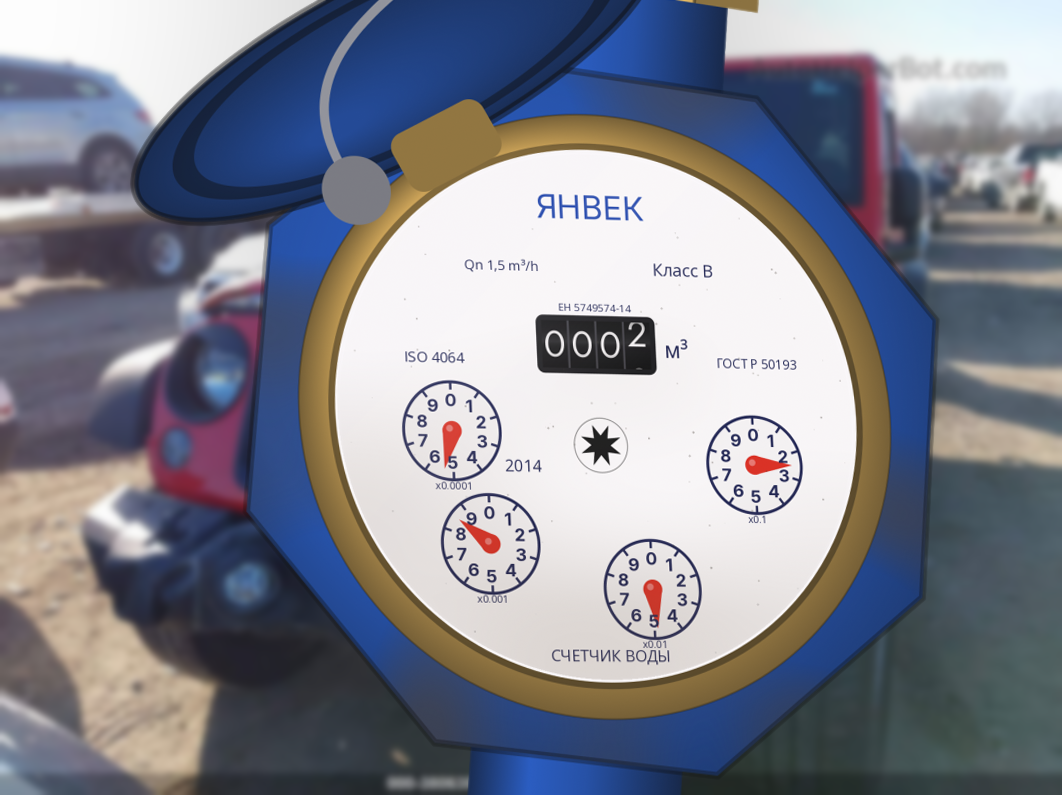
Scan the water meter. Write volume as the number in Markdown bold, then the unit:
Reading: **2.2485** m³
